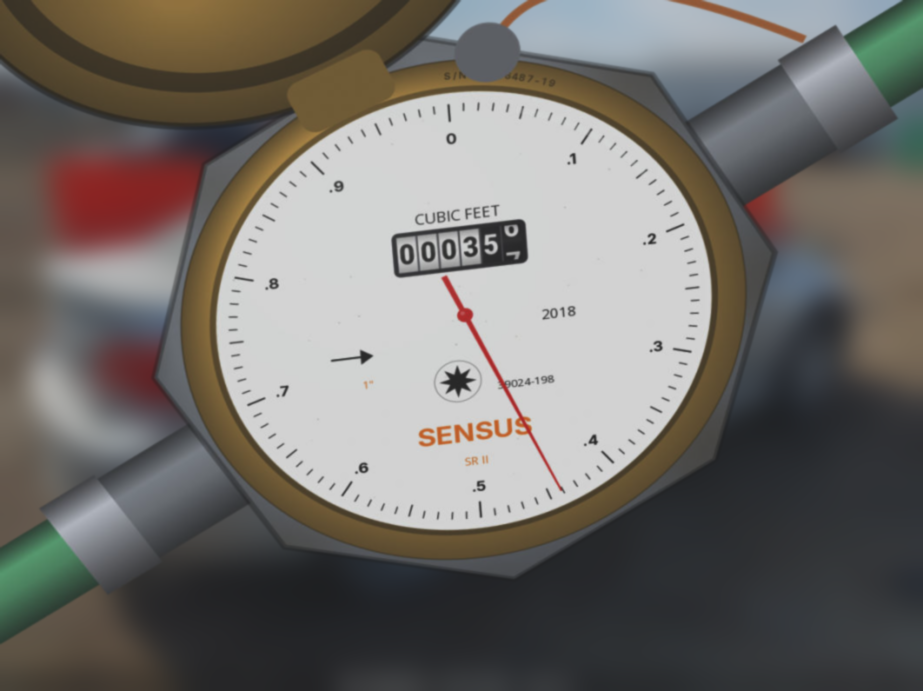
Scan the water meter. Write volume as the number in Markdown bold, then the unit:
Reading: **356.44** ft³
